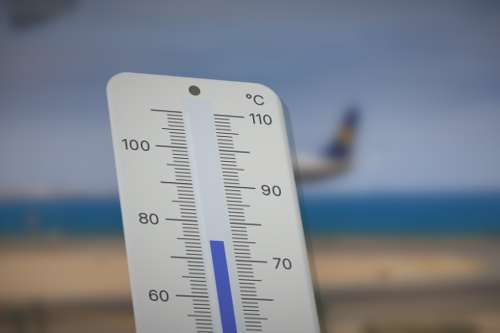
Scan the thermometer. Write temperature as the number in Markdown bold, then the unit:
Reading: **75** °C
